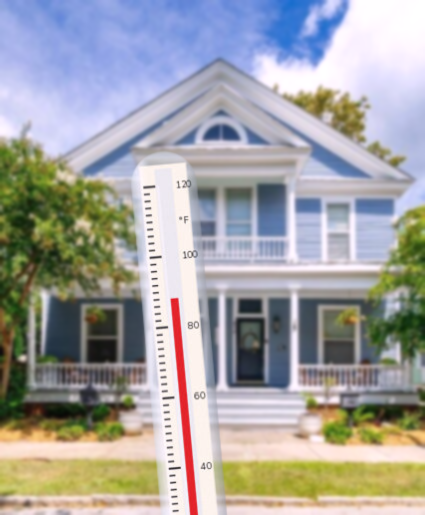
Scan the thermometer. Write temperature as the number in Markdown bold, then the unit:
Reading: **88** °F
